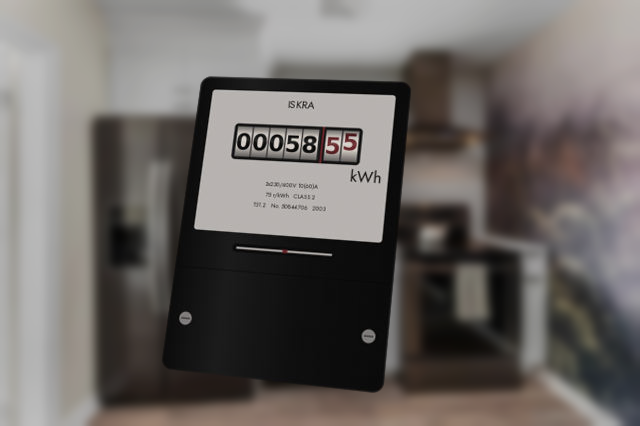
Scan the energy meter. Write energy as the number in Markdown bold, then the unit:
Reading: **58.55** kWh
